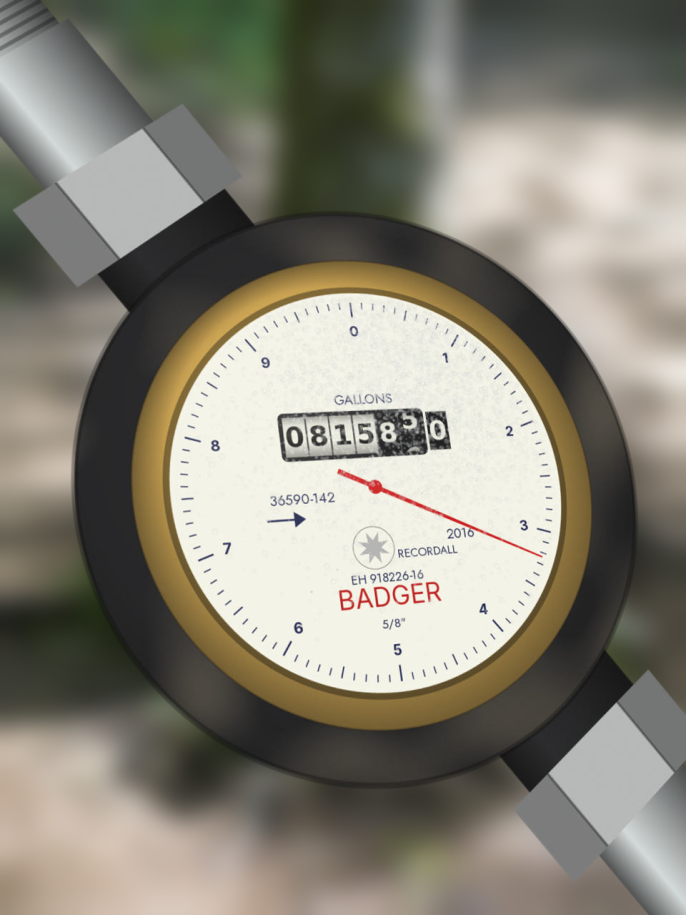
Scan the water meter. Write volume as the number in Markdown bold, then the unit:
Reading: **815853.2** gal
